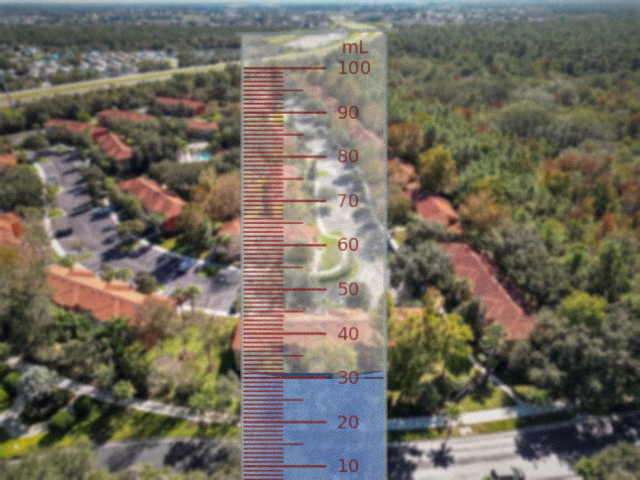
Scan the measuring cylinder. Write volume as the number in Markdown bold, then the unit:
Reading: **30** mL
